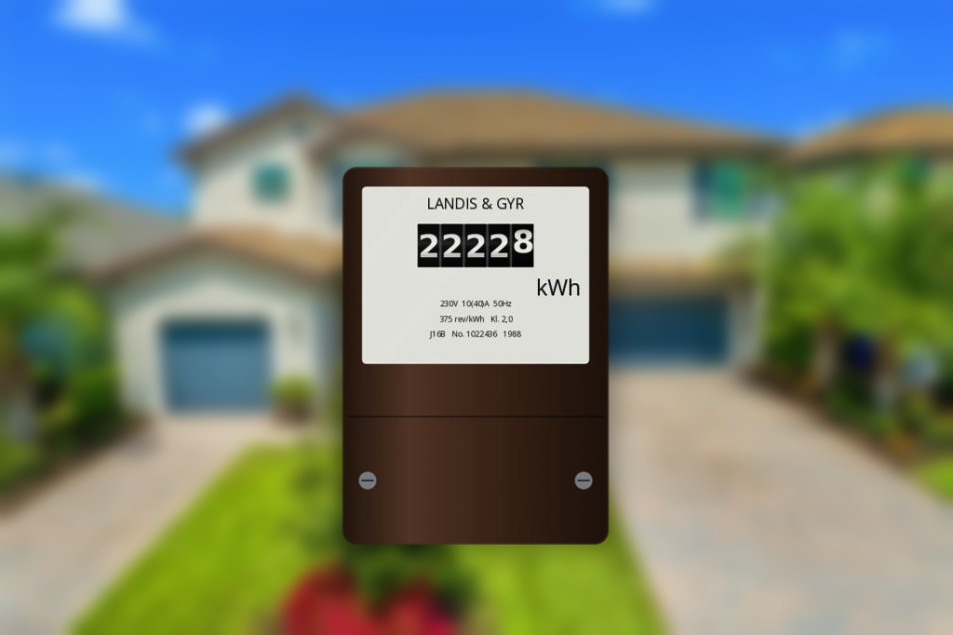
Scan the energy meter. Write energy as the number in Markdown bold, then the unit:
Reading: **22228** kWh
